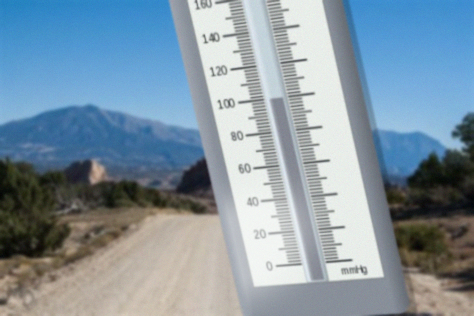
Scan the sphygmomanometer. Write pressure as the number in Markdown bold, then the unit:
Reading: **100** mmHg
